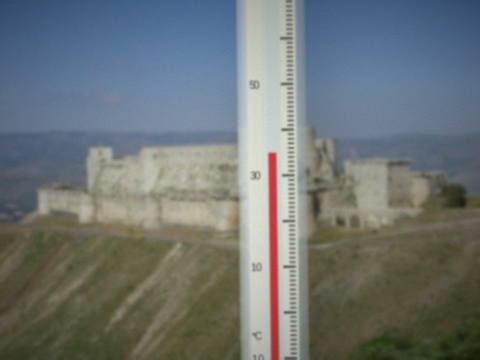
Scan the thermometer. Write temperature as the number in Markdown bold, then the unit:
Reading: **35** °C
